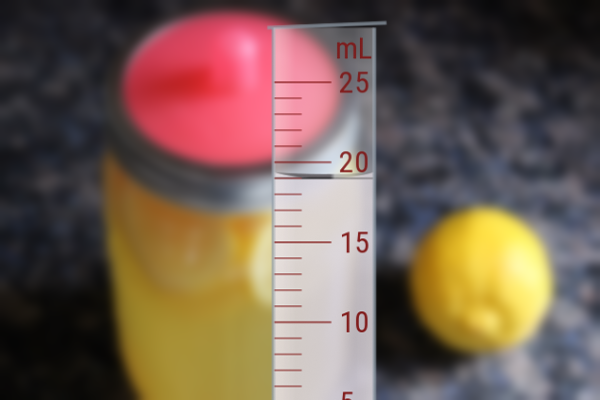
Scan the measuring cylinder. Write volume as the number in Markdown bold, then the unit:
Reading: **19** mL
